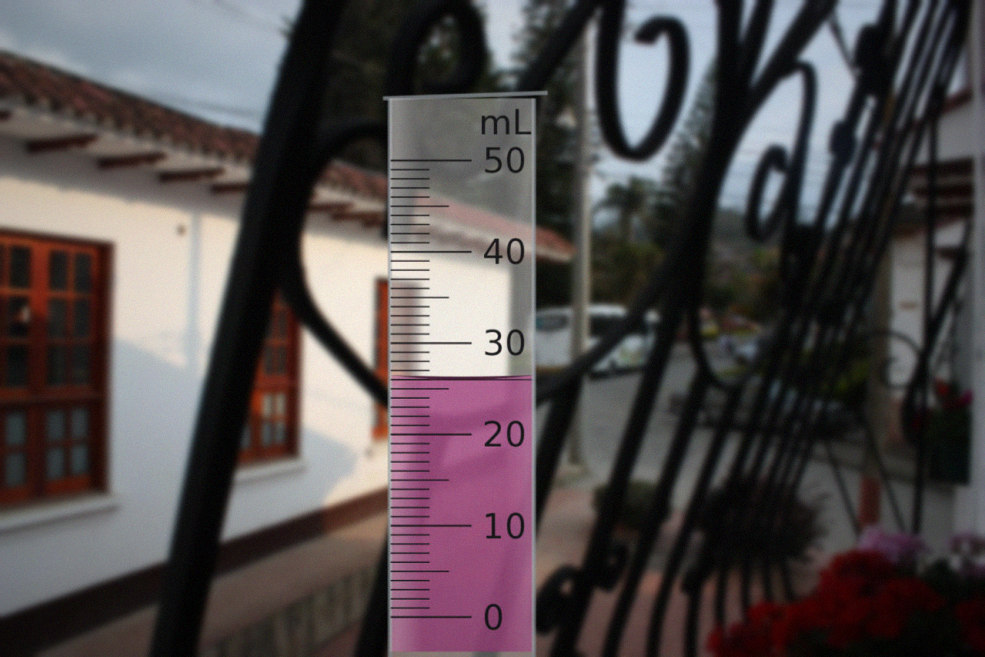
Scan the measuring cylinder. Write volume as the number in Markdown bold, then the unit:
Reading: **26** mL
